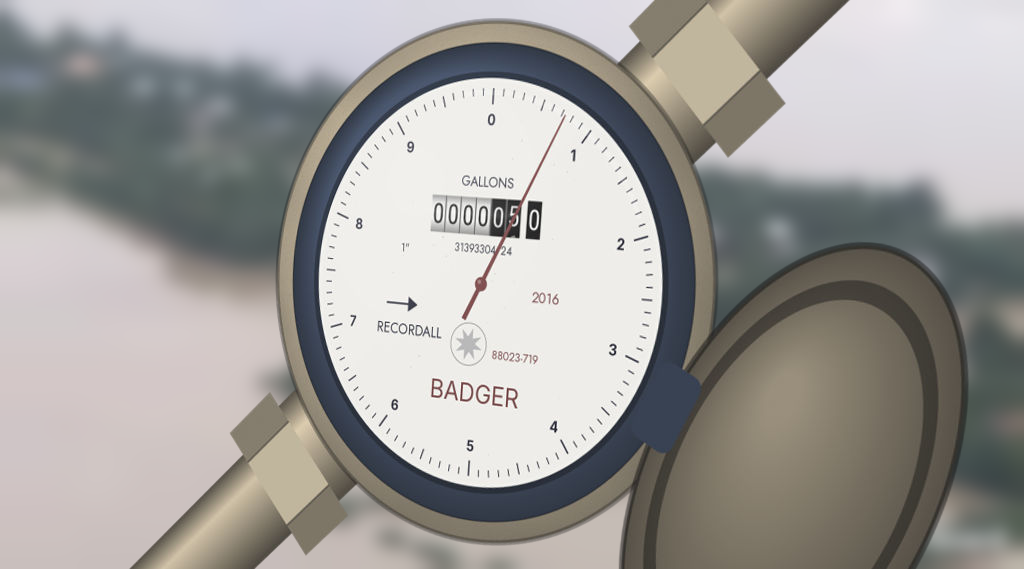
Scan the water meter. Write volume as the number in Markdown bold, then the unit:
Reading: **50.7** gal
